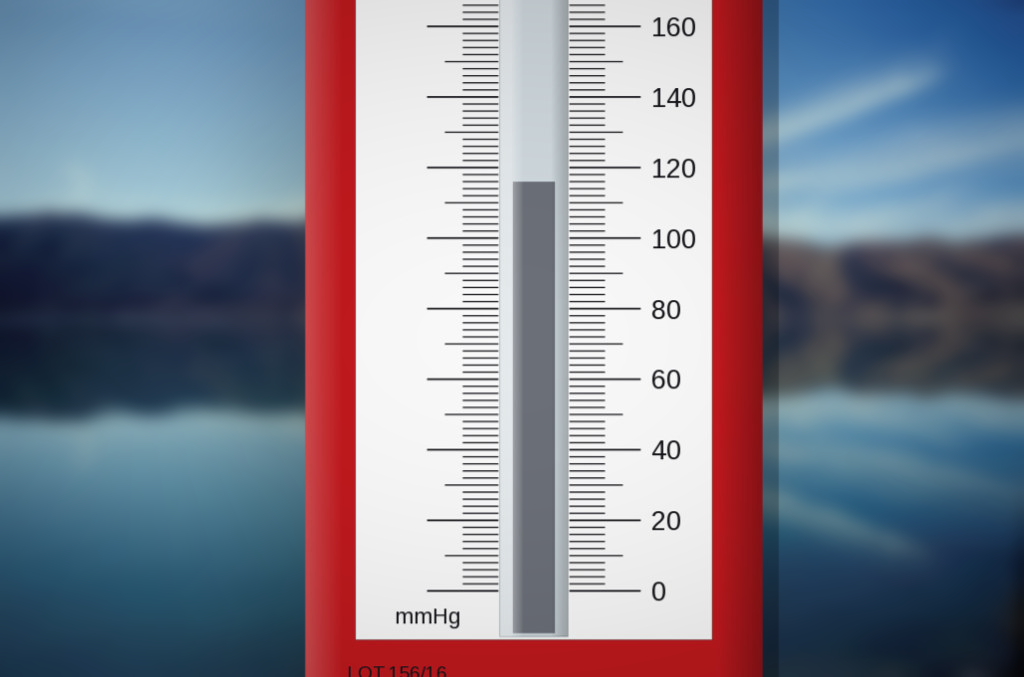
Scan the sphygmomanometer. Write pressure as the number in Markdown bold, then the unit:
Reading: **116** mmHg
